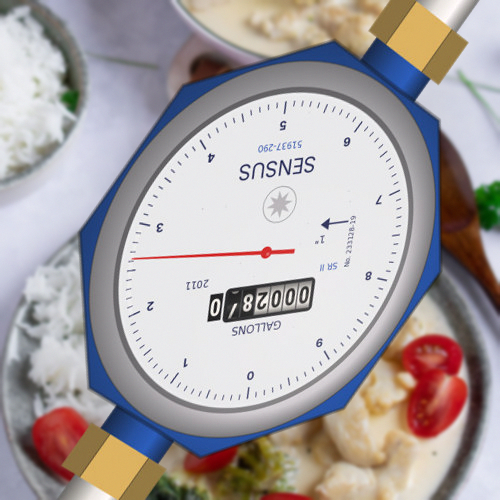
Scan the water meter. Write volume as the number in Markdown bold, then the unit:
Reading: **2872.6** gal
